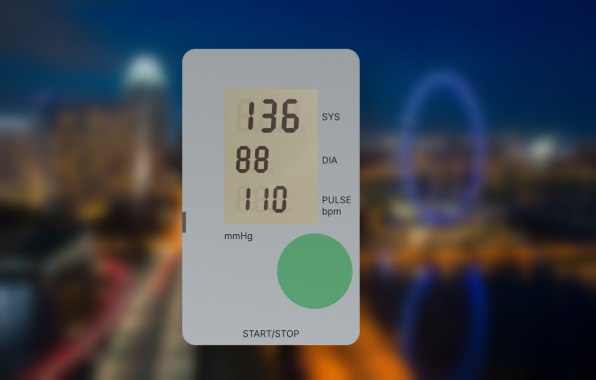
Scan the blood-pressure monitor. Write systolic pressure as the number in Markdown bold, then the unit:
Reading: **136** mmHg
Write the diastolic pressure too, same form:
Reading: **88** mmHg
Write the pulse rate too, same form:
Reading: **110** bpm
